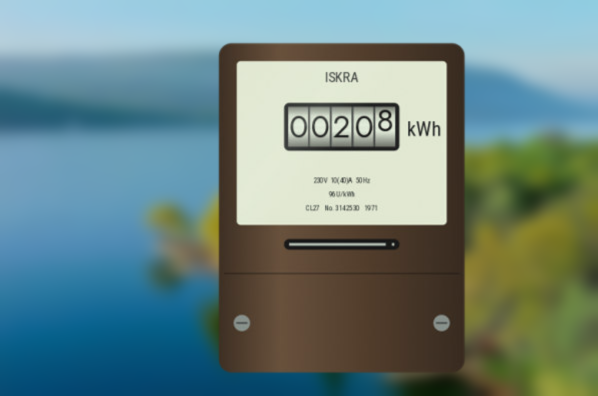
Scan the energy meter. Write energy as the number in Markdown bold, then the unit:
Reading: **208** kWh
